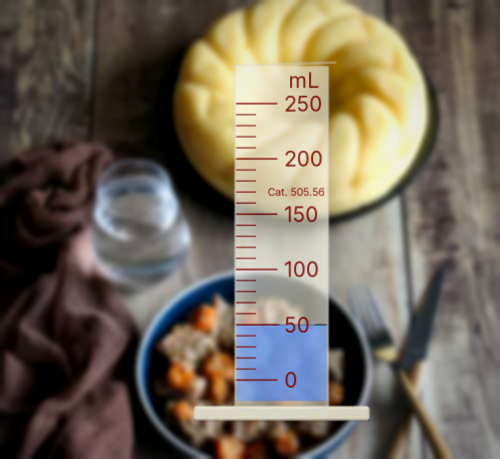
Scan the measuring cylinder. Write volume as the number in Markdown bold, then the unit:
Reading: **50** mL
